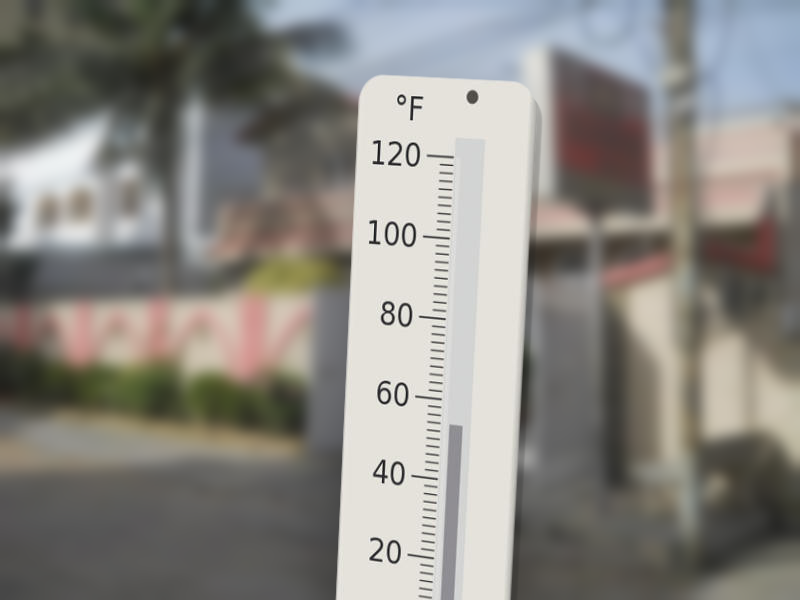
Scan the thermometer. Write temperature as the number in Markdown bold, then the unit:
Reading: **54** °F
